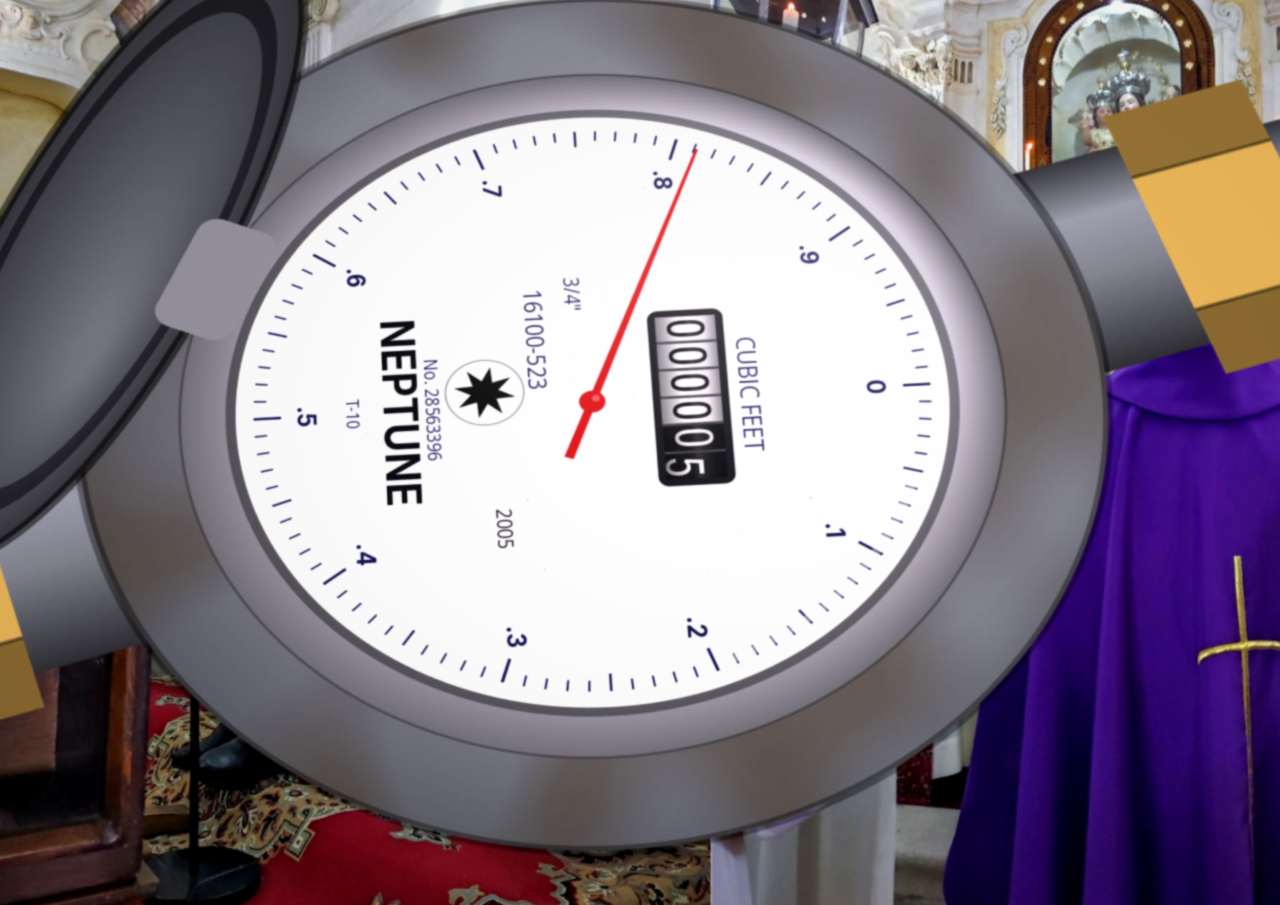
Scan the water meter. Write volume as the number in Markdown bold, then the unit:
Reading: **4.81** ft³
